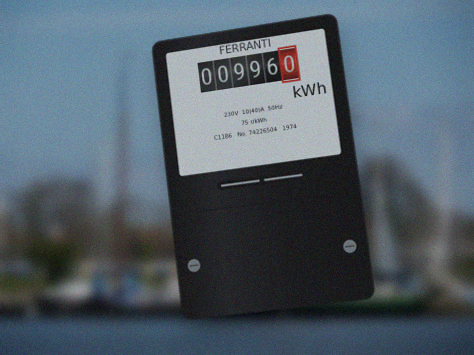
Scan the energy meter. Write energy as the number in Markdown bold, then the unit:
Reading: **996.0** kWh
